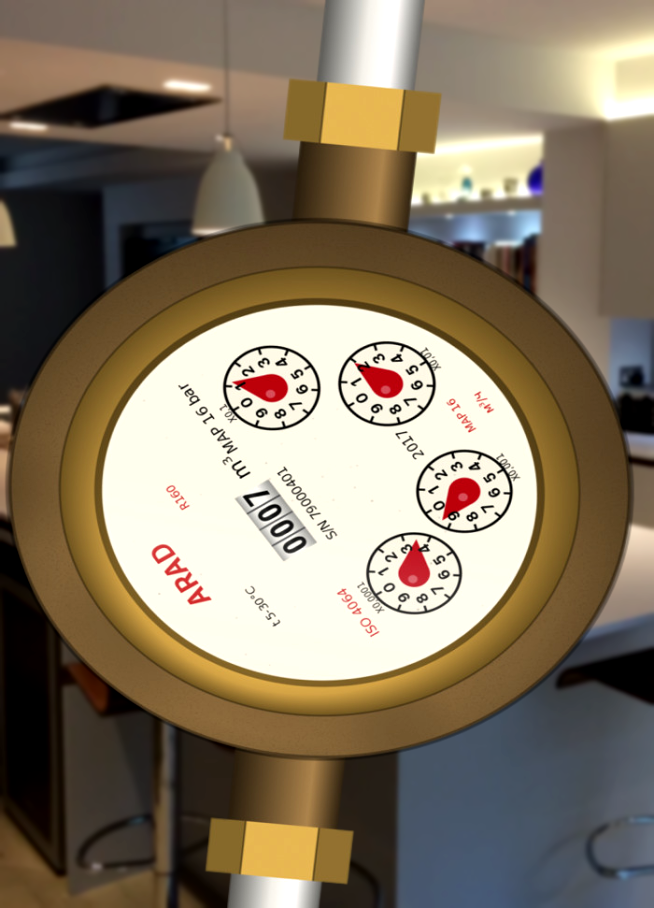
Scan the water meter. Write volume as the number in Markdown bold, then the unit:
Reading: **7.1193** m³
